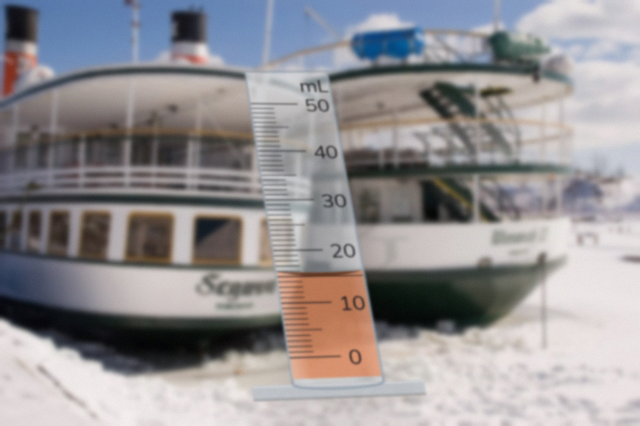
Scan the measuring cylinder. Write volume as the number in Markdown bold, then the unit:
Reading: **15** mL
